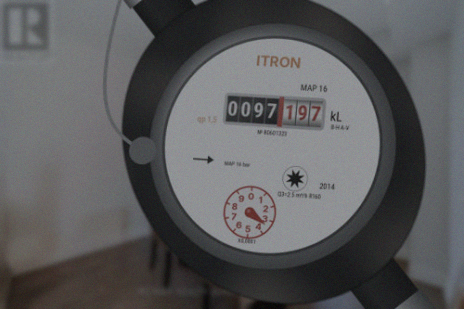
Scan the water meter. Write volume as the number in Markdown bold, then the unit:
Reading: **97.1973** kL
